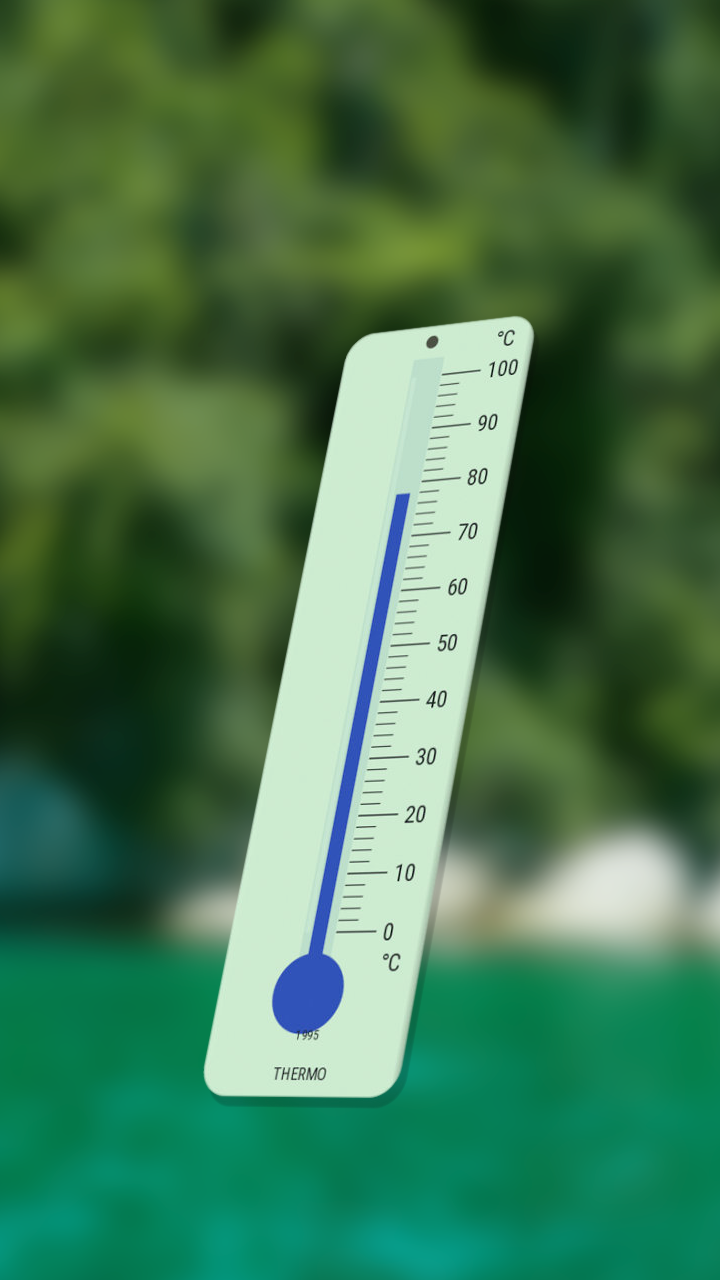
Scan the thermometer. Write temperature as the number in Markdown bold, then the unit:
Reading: **78** °C
